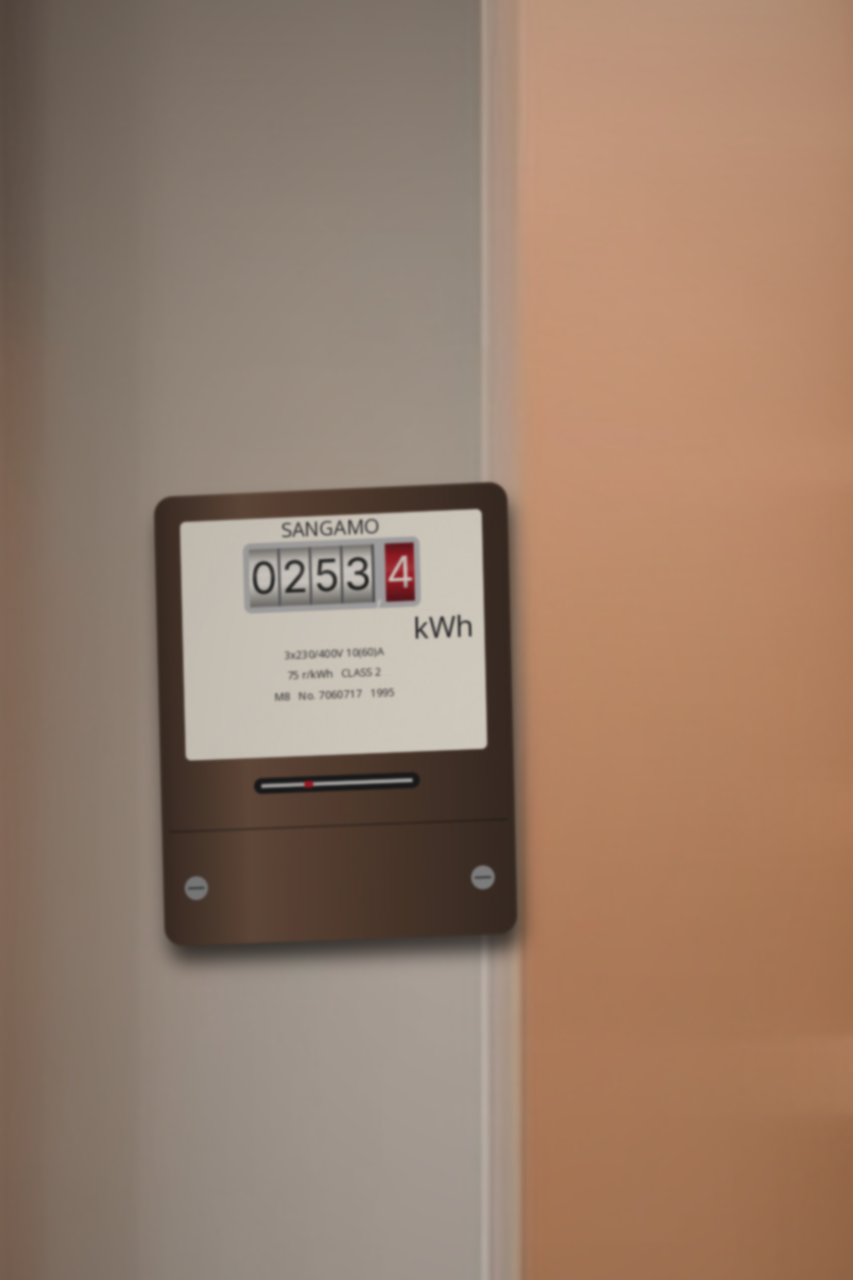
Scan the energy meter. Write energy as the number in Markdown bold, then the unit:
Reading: **253.4** kWh
